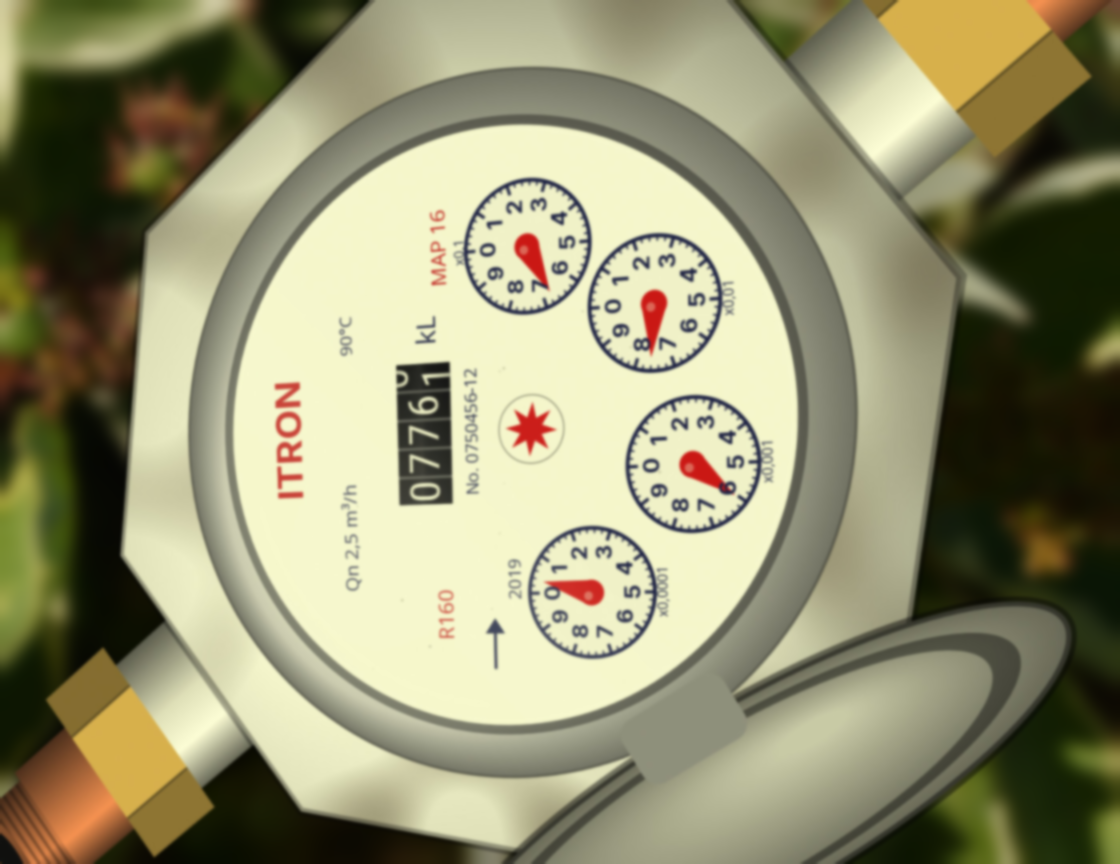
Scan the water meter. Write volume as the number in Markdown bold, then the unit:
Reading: **7760.6760** kL
